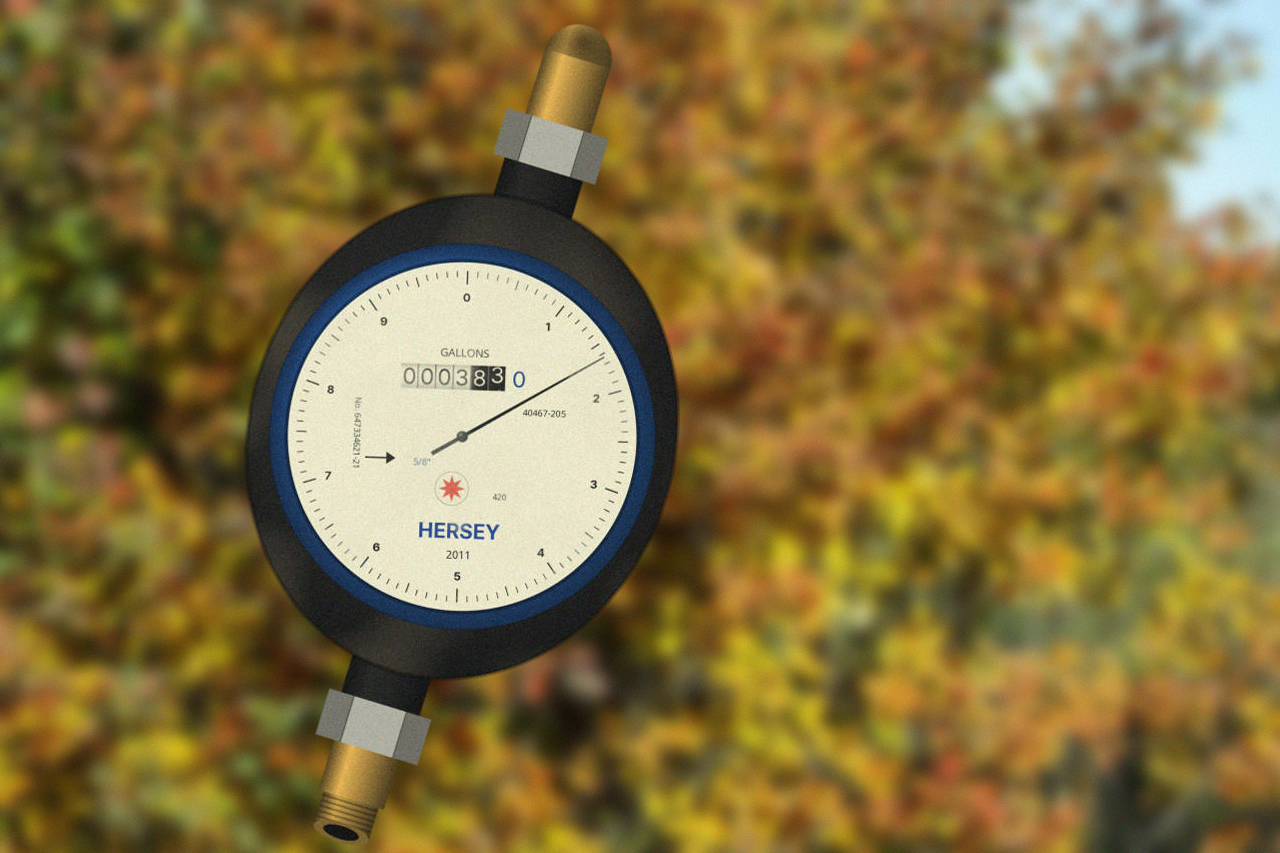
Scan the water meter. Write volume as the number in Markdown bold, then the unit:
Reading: **3831.6** gal
